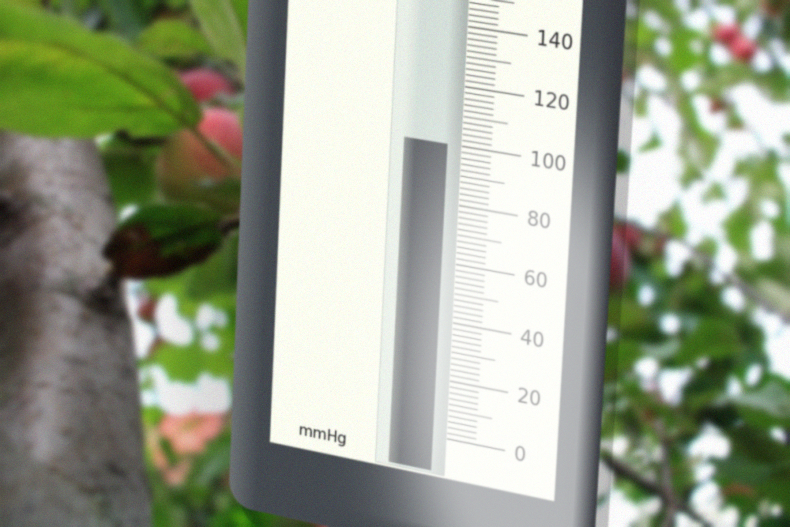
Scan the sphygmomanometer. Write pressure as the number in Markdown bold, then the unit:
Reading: **100** mmHg
